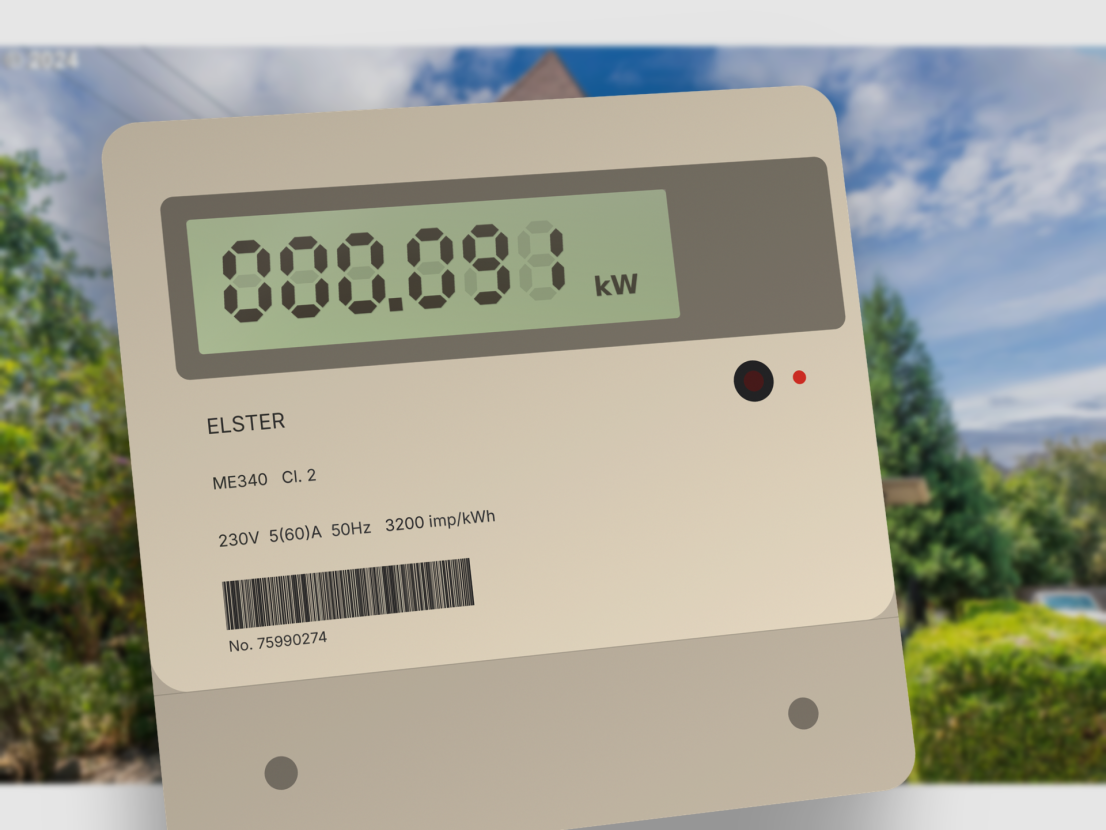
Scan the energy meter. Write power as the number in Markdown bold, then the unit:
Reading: **0.091** kW
